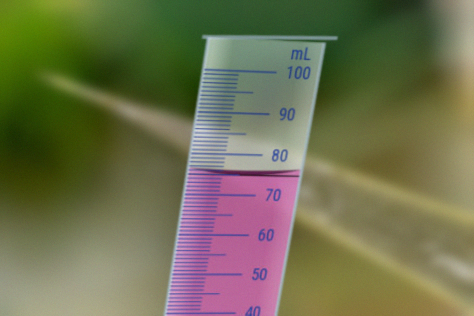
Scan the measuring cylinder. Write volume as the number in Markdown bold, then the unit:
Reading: **75** mL
